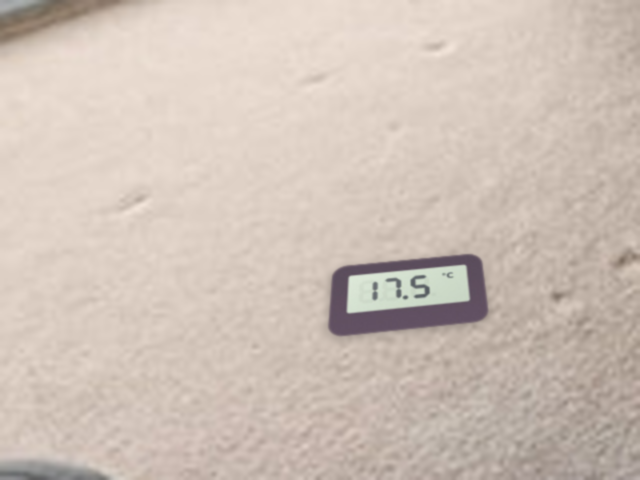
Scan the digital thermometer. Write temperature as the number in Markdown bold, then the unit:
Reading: **17.5** °C
